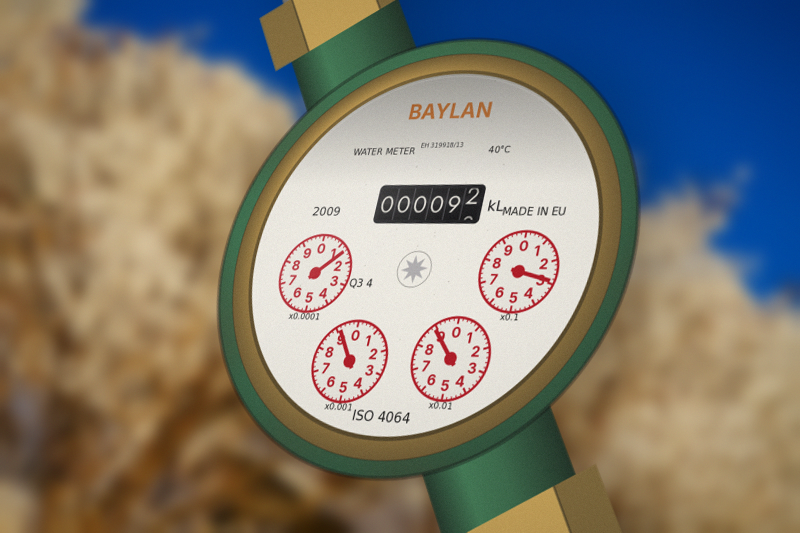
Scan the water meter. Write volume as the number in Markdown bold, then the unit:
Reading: **92.2891** kL
